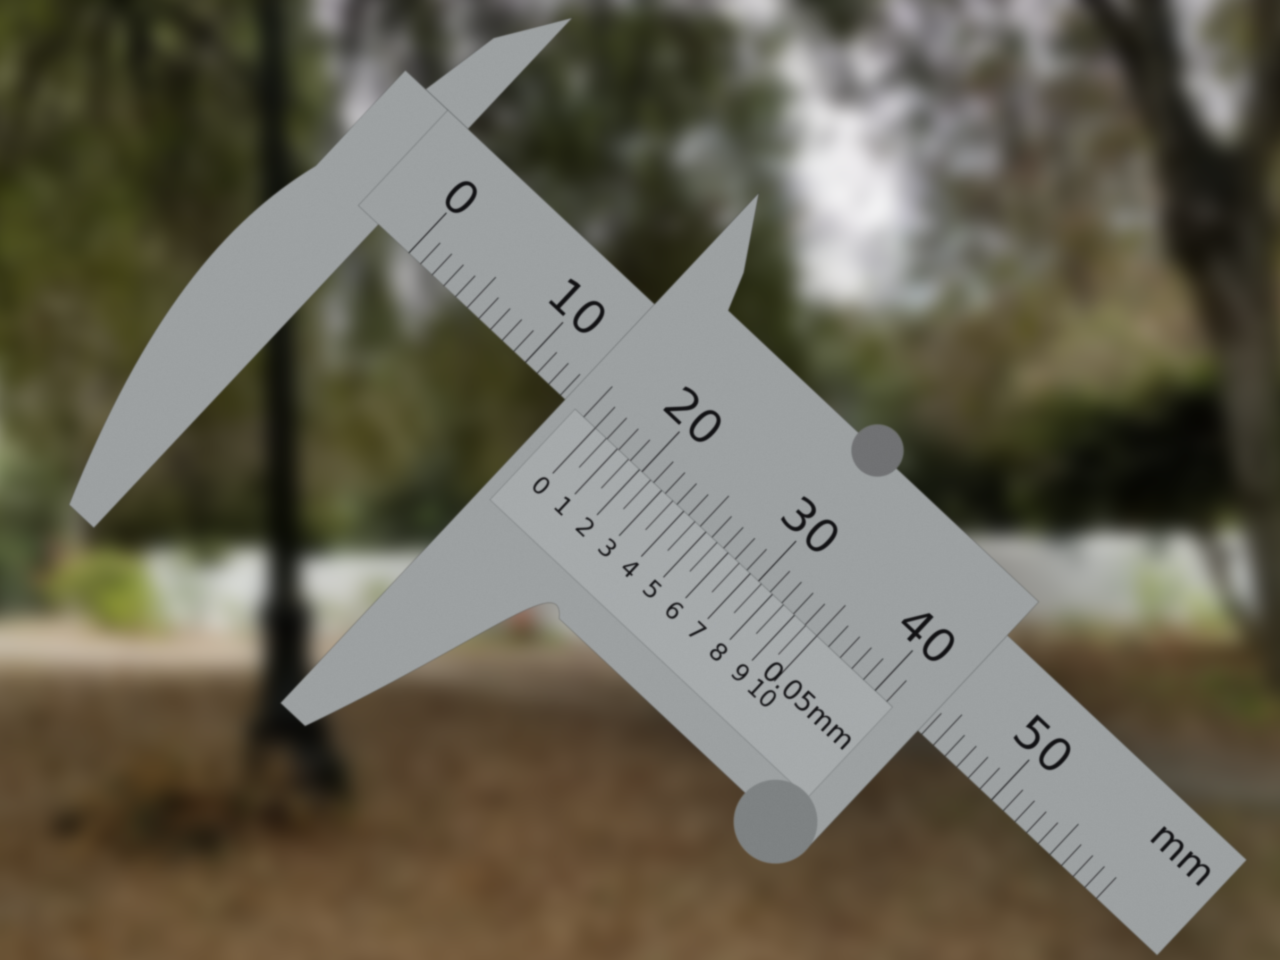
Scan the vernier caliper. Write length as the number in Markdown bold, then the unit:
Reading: **16.0** mm
